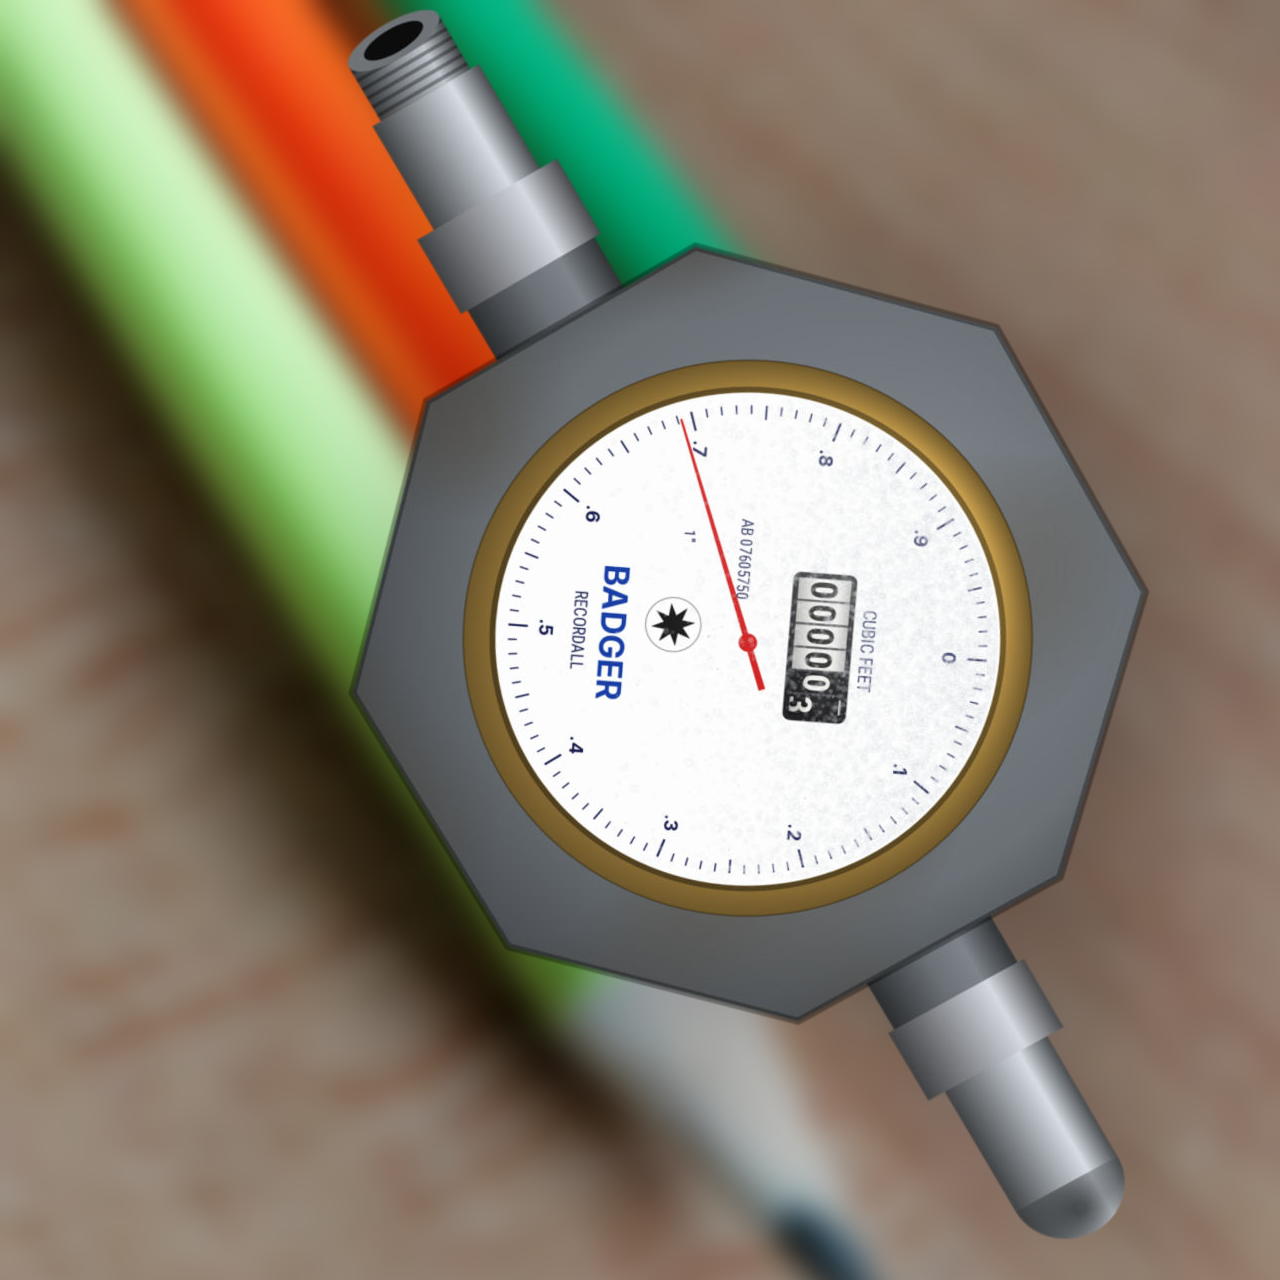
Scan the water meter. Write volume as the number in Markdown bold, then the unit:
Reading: **2.69** ft³
